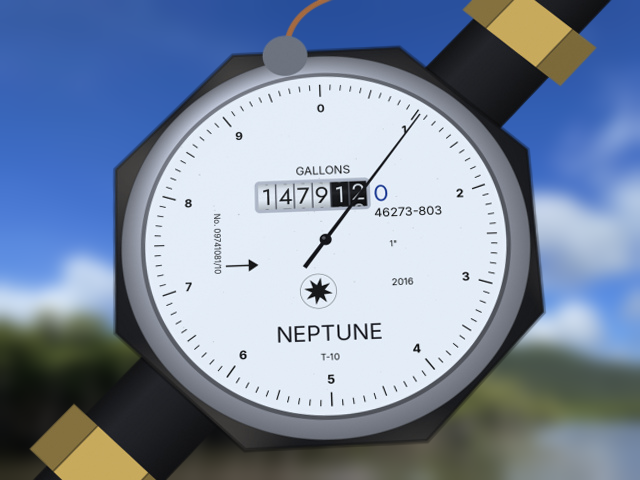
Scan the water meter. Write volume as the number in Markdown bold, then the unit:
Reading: **1479121.0** gal
